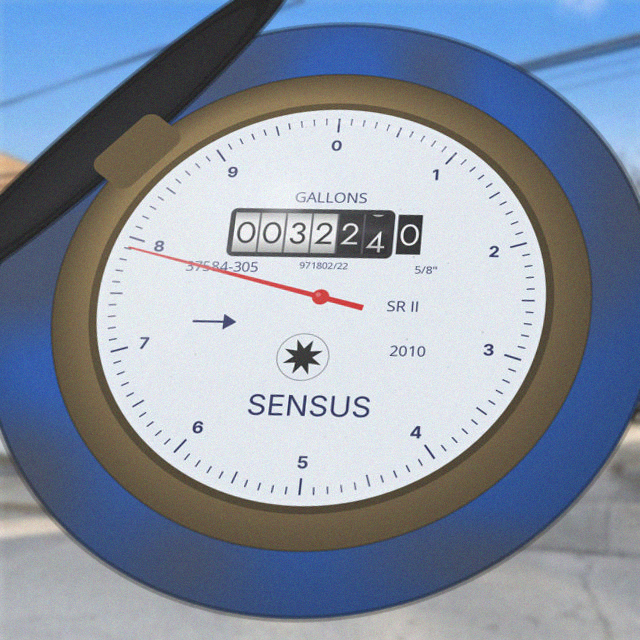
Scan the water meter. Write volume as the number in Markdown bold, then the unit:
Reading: **32237.9** gal
